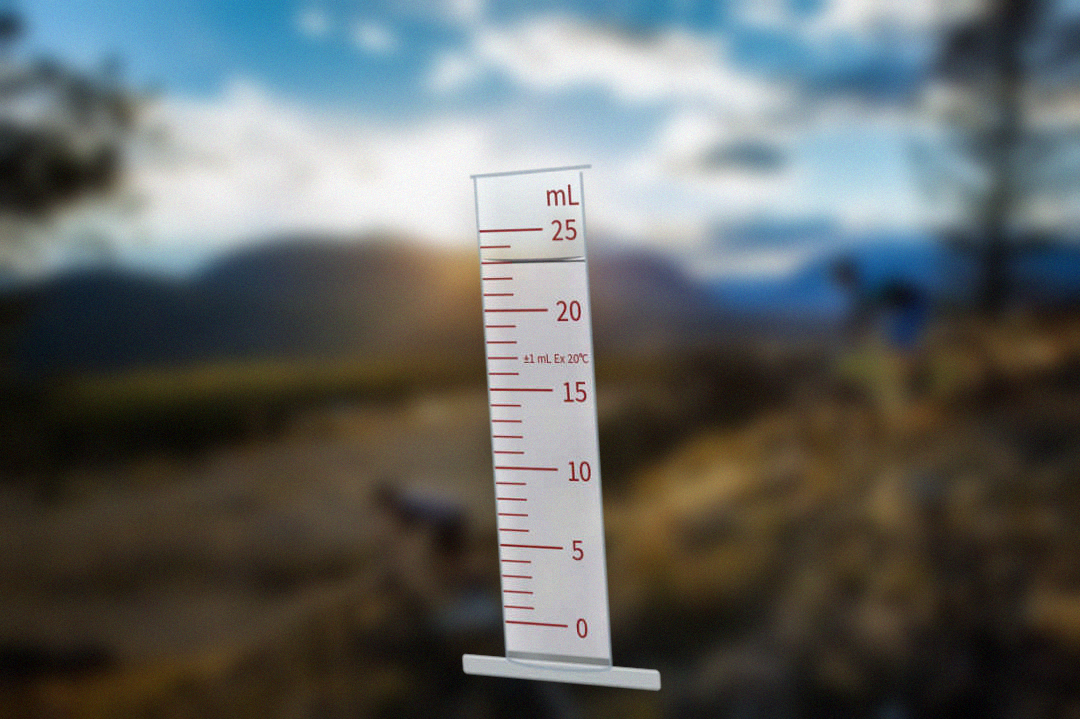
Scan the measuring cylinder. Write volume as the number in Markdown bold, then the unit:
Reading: **23** mL
